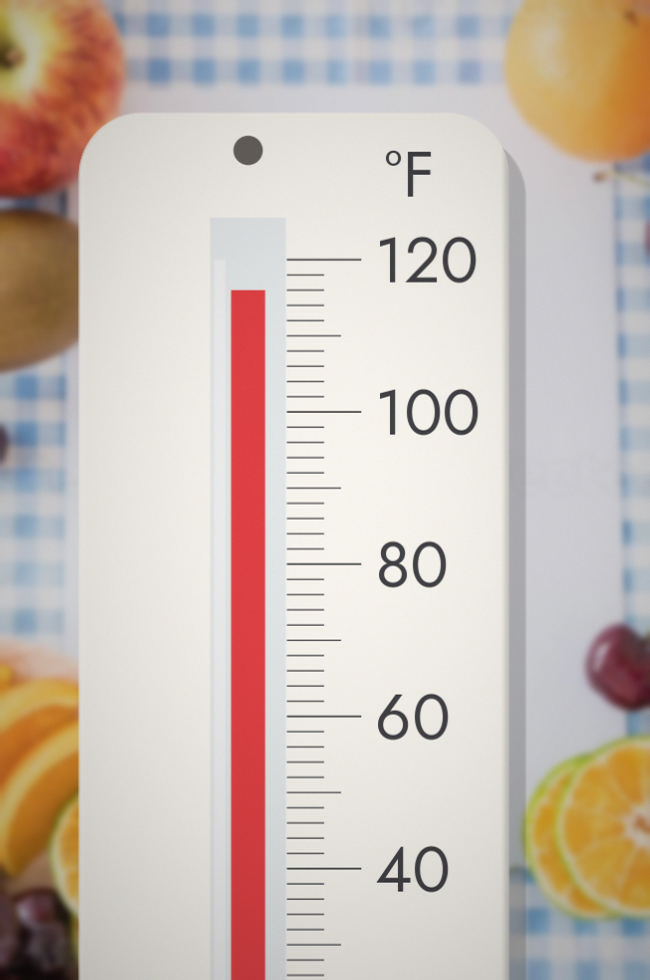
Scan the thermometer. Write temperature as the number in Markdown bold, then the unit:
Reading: **116** °F
